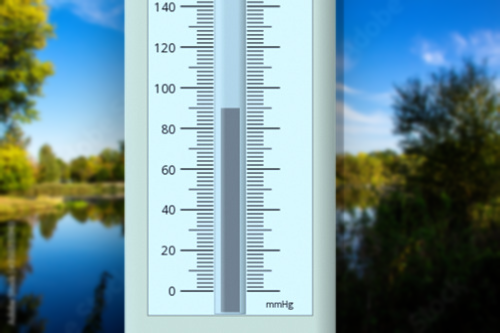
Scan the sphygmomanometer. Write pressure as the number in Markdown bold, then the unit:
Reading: **90** mmHg
